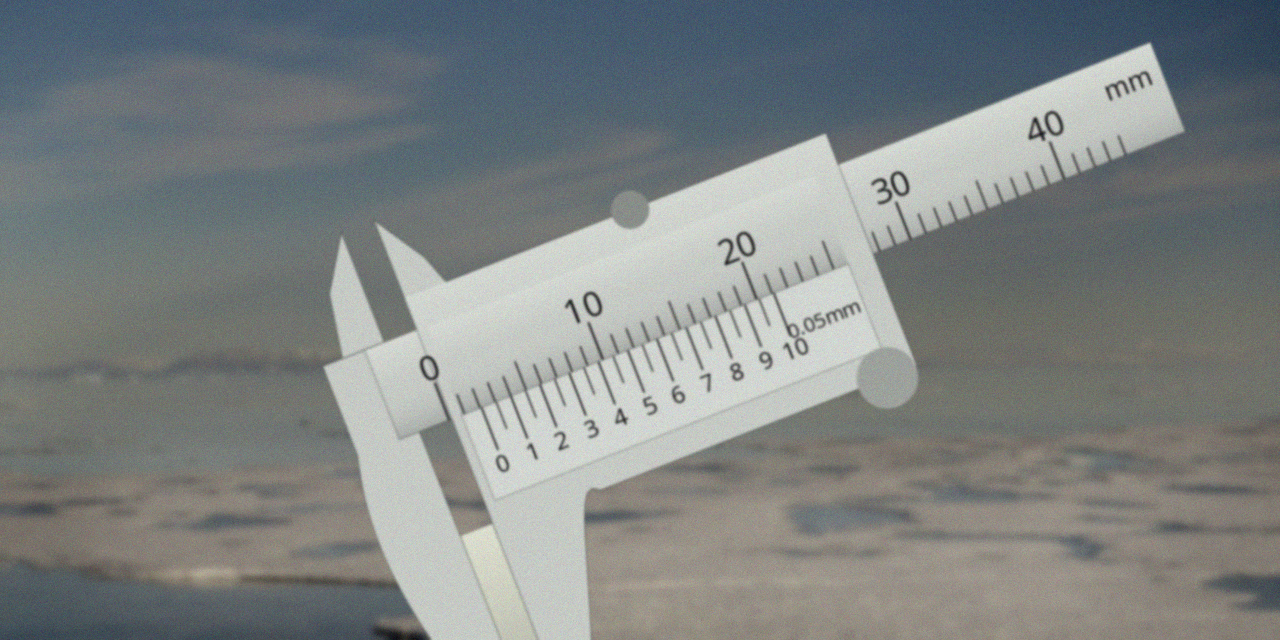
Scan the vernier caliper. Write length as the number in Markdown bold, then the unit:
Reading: **2.1** mm
